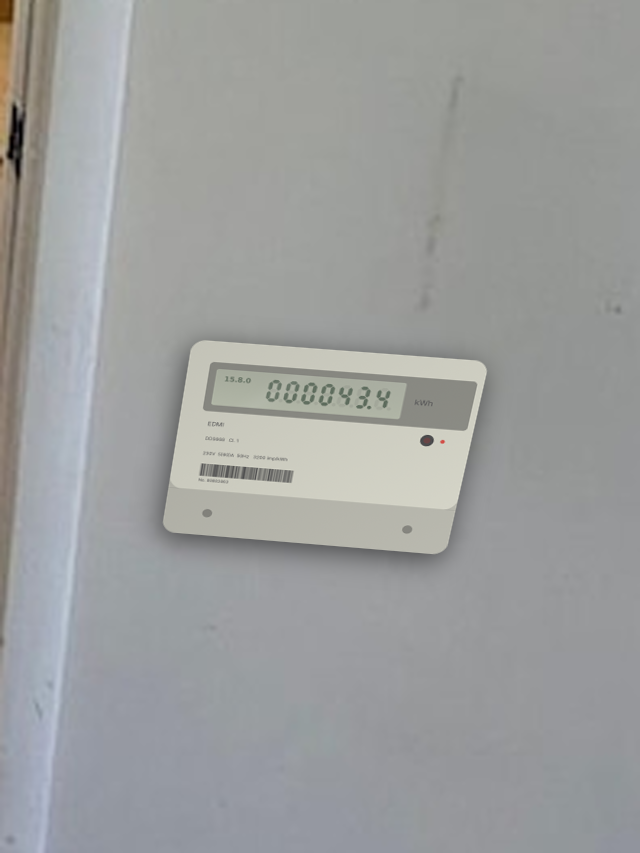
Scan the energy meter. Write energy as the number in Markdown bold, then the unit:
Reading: **43.4** kWh
